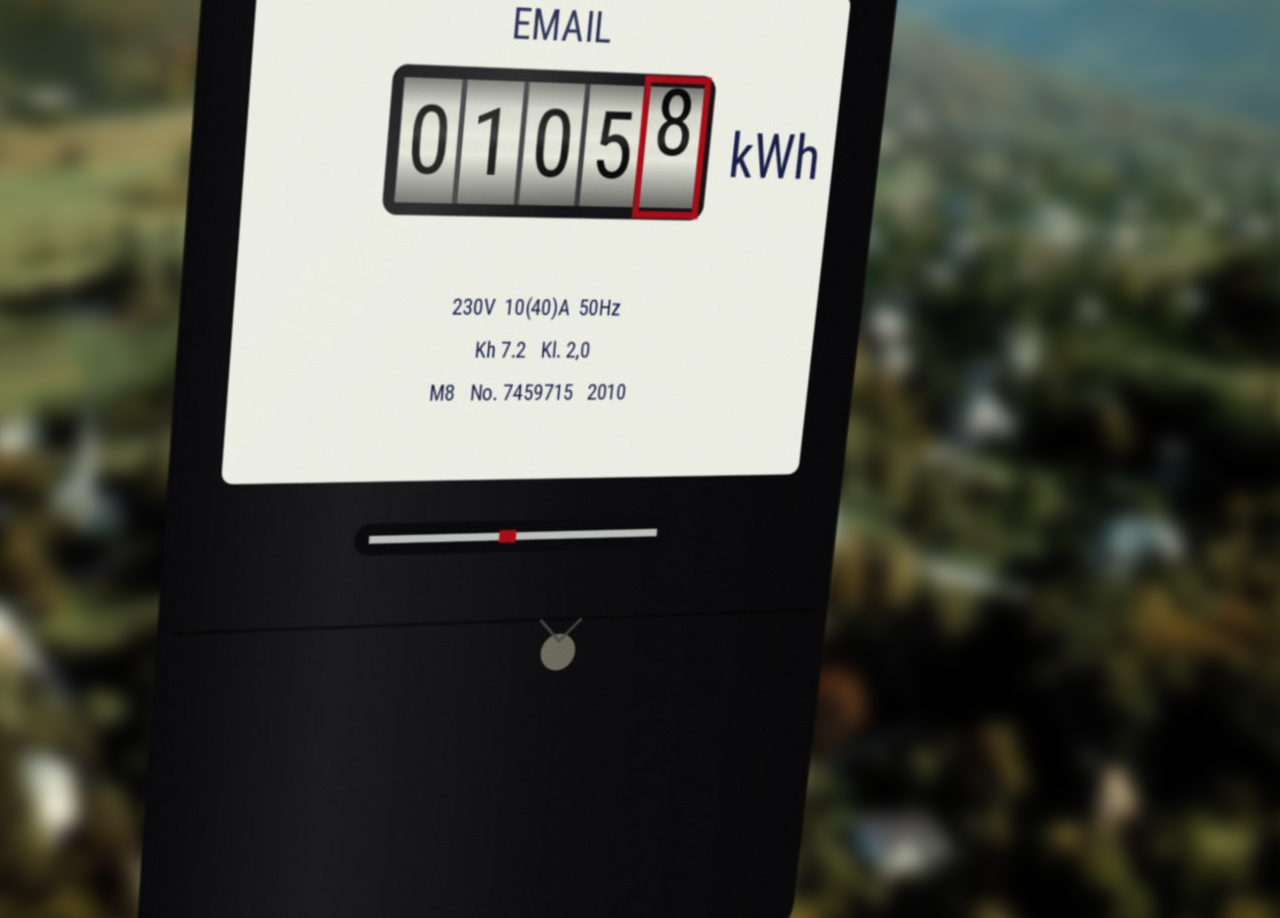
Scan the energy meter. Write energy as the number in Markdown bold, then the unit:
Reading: **105.8** kWh
